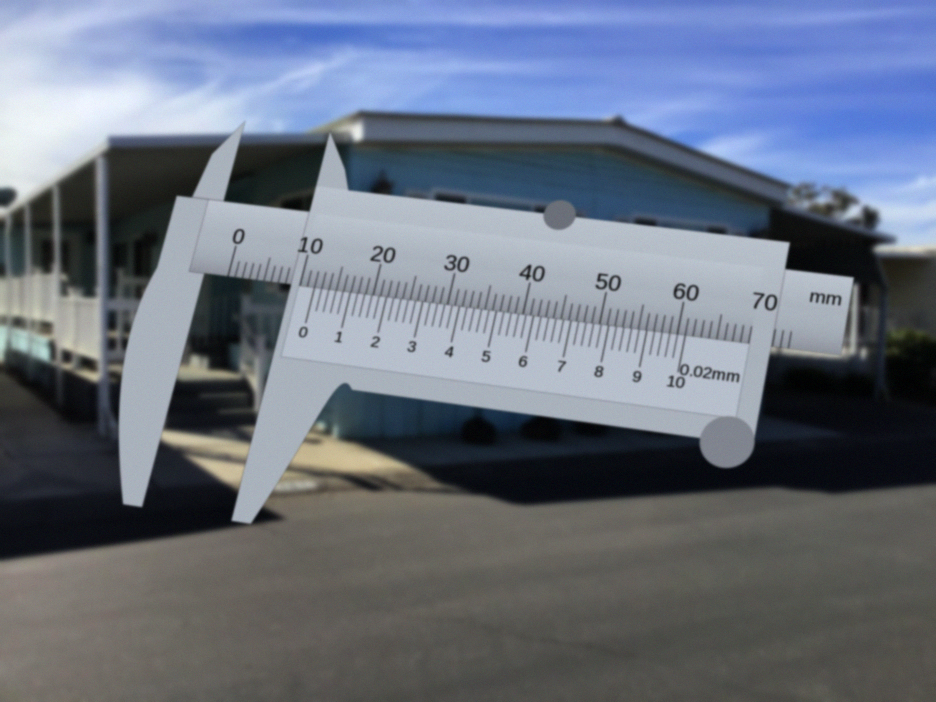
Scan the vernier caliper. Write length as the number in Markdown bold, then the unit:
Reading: **12.0** mm
